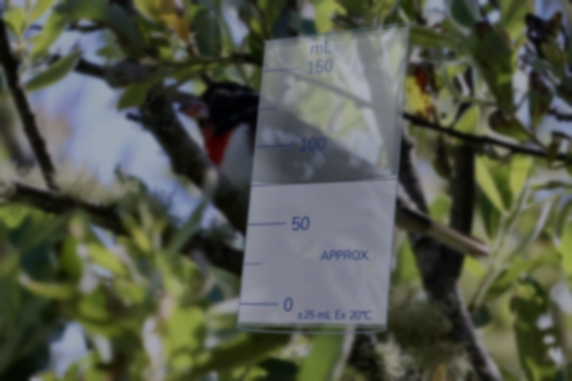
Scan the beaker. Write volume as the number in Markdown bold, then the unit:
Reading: **75** mL
